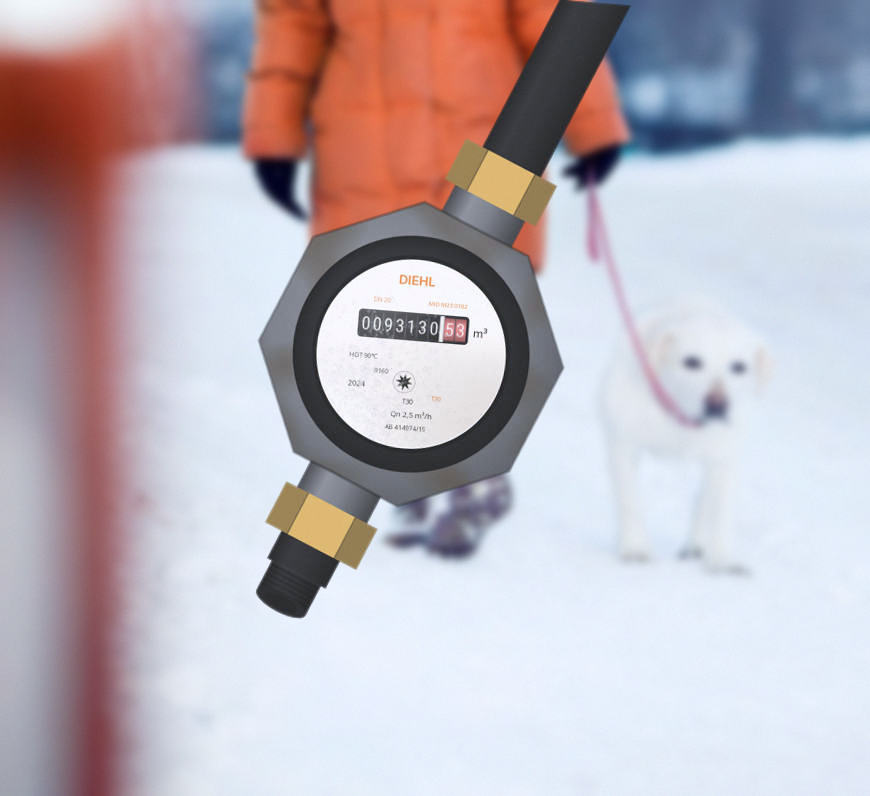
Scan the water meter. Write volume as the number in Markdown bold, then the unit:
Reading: **93130.53** m³
